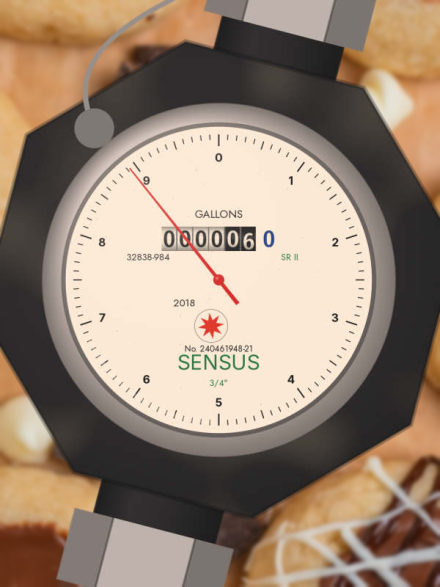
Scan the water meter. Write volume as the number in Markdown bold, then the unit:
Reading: **58.9** gal
